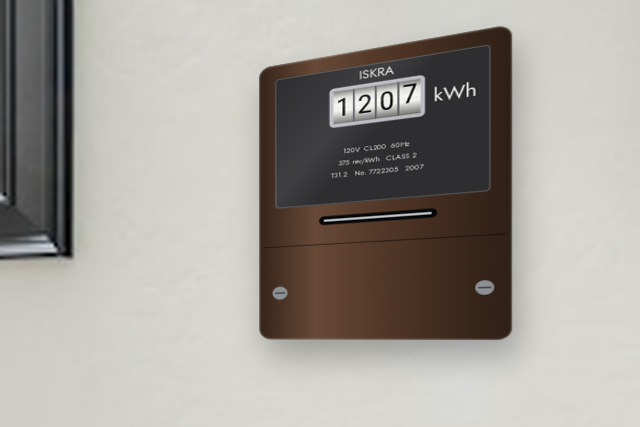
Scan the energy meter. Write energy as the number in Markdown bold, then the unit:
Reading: **1207** kWh
